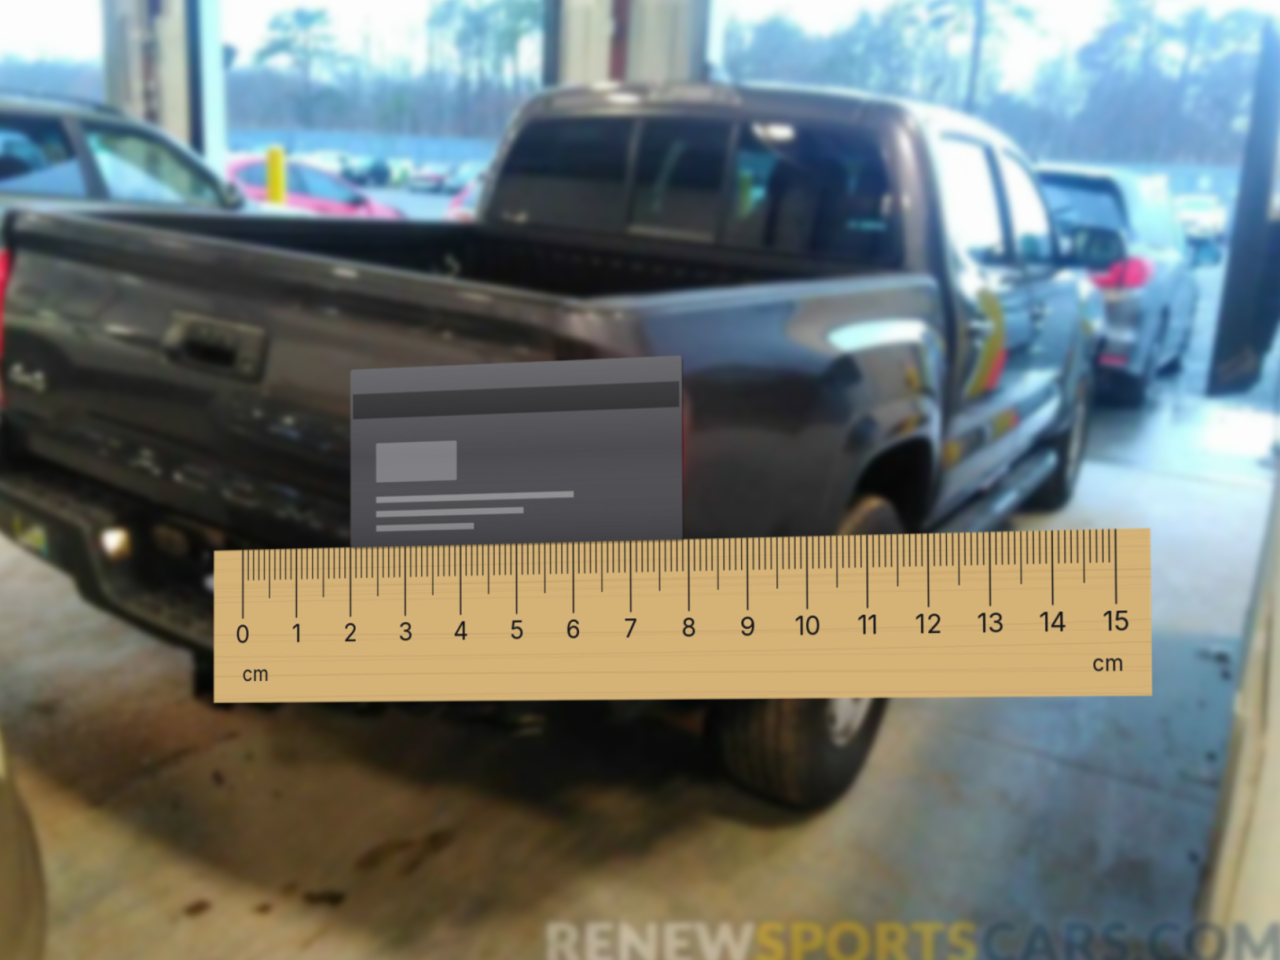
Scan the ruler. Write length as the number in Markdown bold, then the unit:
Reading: **5.9** cm
